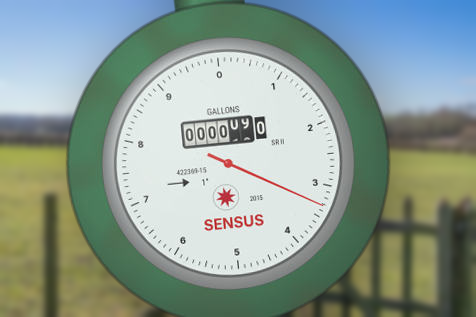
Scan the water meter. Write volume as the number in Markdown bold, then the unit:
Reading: **93.3** gal
